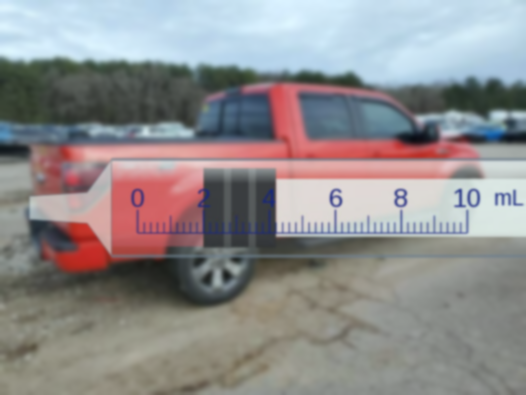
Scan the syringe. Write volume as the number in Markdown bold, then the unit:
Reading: **2** mL
